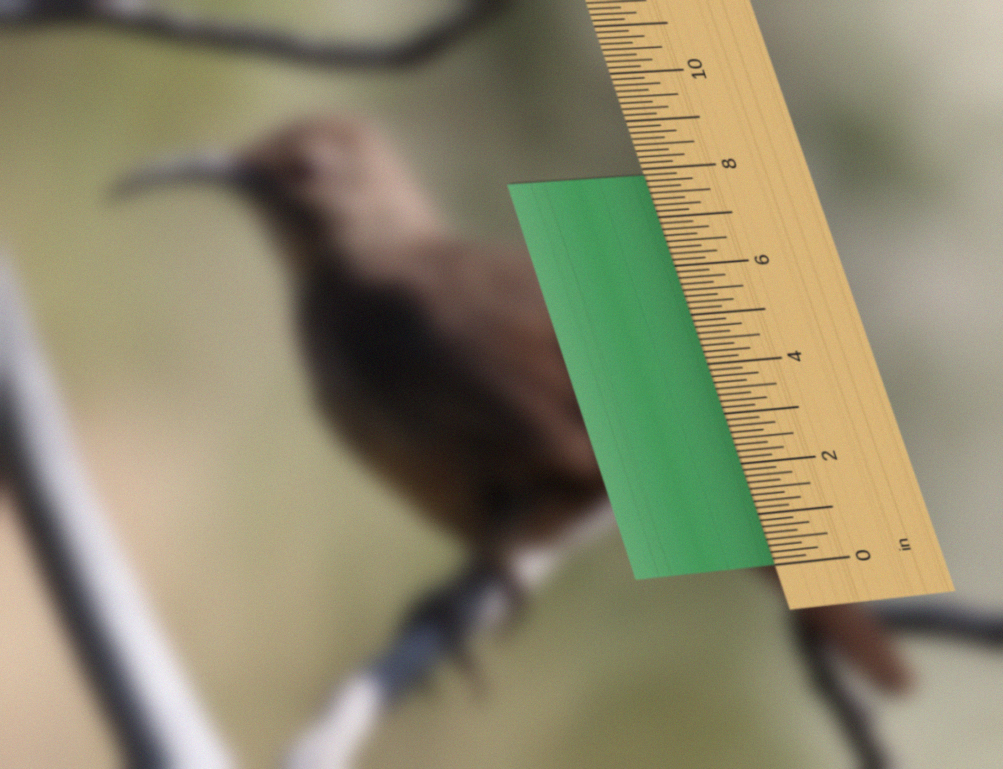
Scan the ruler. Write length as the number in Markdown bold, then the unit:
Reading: **7.875** in
